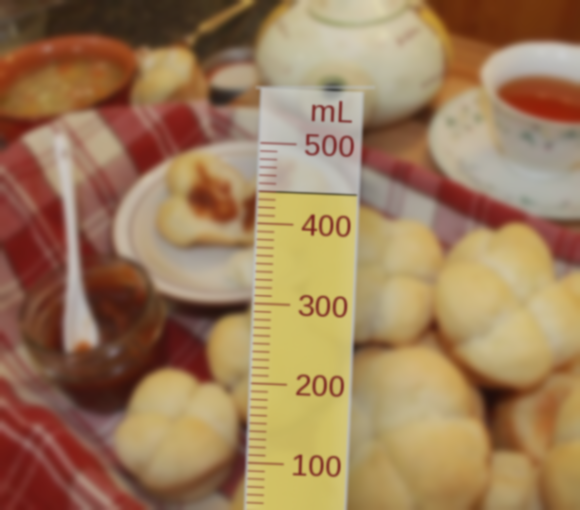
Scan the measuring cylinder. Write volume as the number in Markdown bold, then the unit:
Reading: **440** mL
